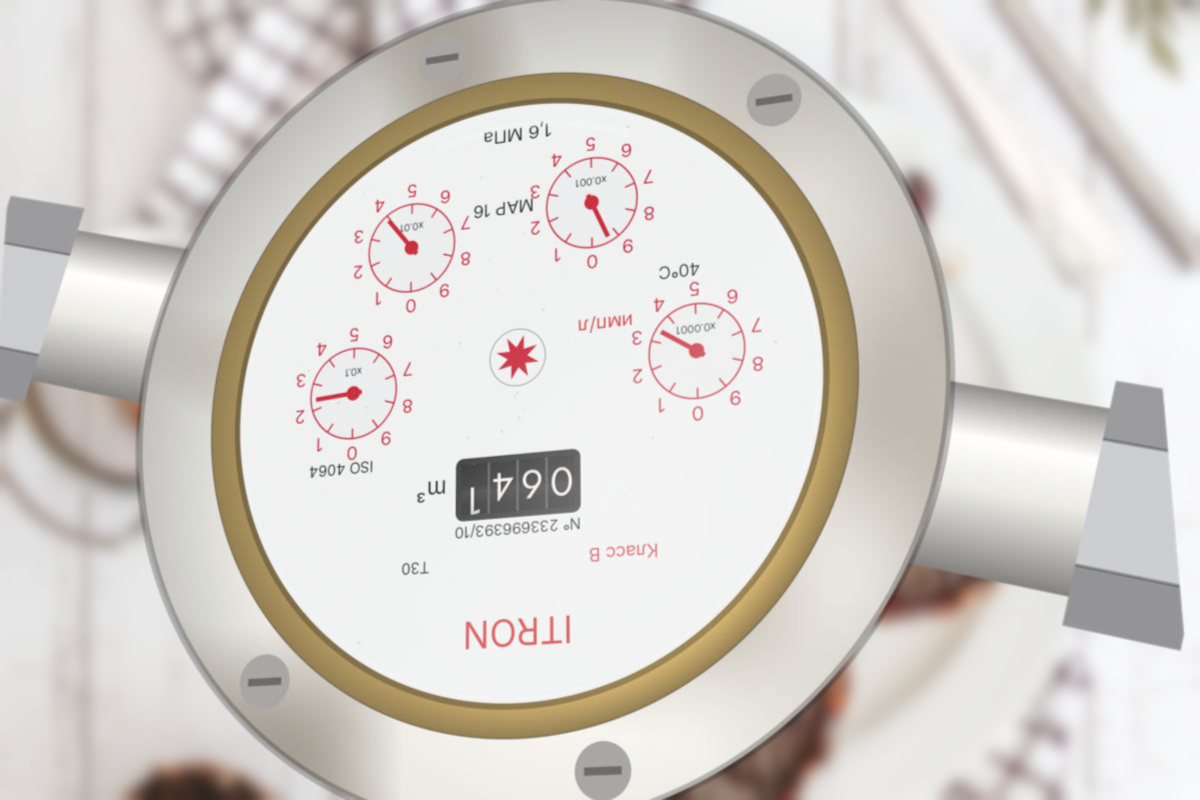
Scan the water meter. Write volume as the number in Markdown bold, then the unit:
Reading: **641.2393** m³
